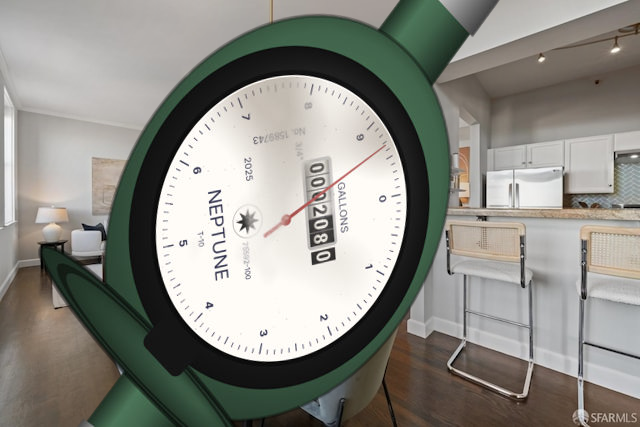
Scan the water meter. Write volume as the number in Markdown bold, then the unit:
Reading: **2079.3** gal
